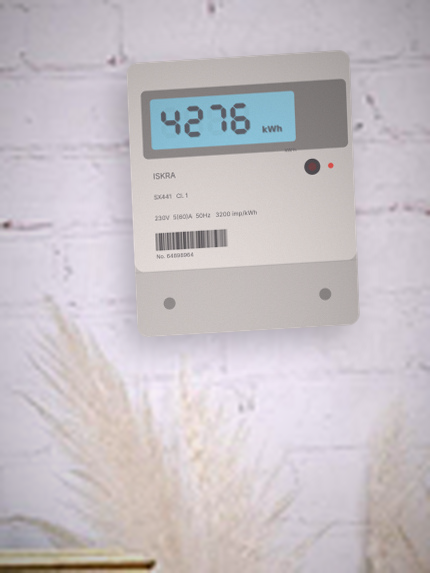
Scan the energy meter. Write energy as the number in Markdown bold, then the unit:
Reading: **4276** kWh
